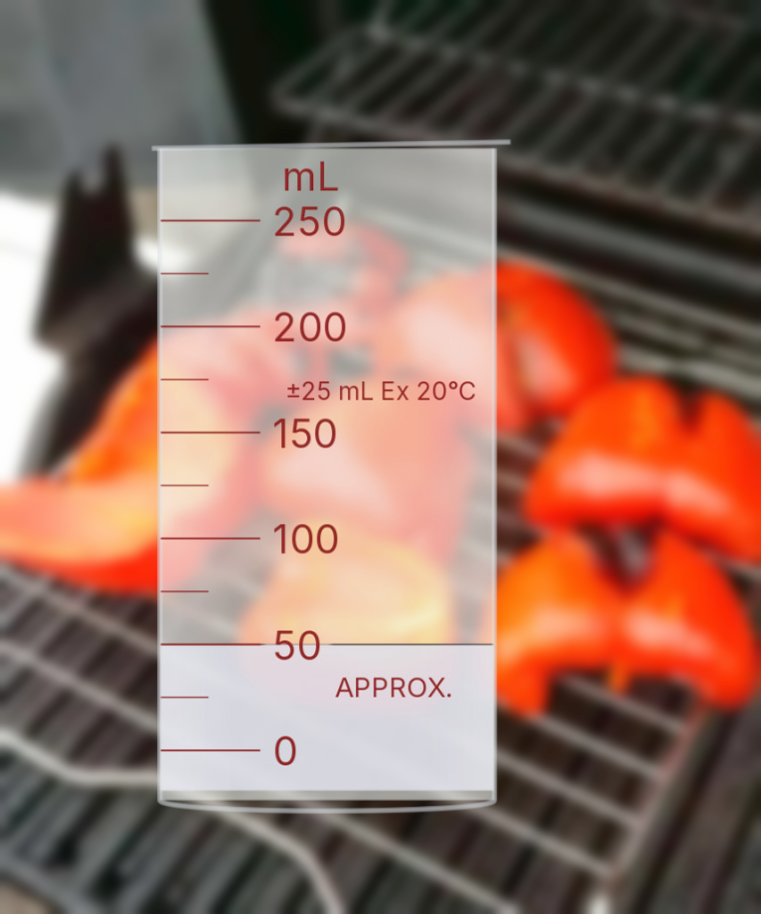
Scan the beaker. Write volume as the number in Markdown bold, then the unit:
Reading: **50** mL
